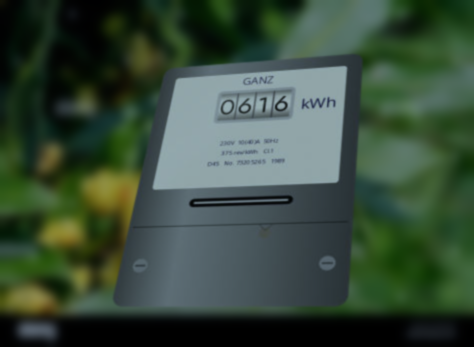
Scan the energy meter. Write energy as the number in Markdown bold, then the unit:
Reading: **616** kWh
